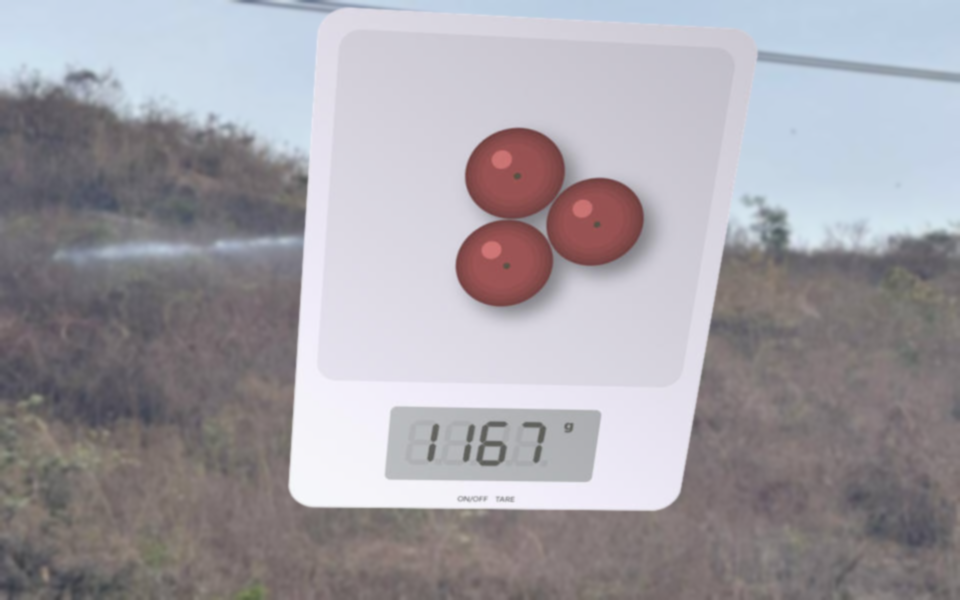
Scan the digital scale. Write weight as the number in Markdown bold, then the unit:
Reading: **1167** g
